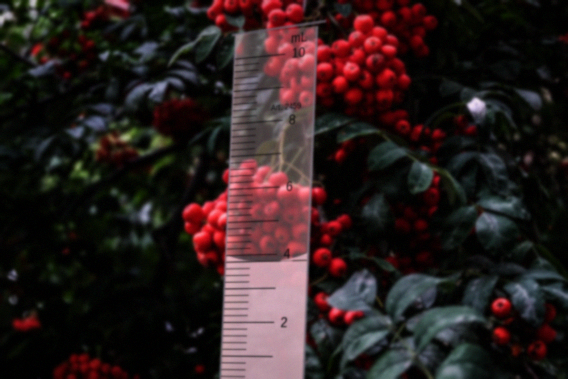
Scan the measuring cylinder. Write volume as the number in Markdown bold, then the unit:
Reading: **3.8** mL
